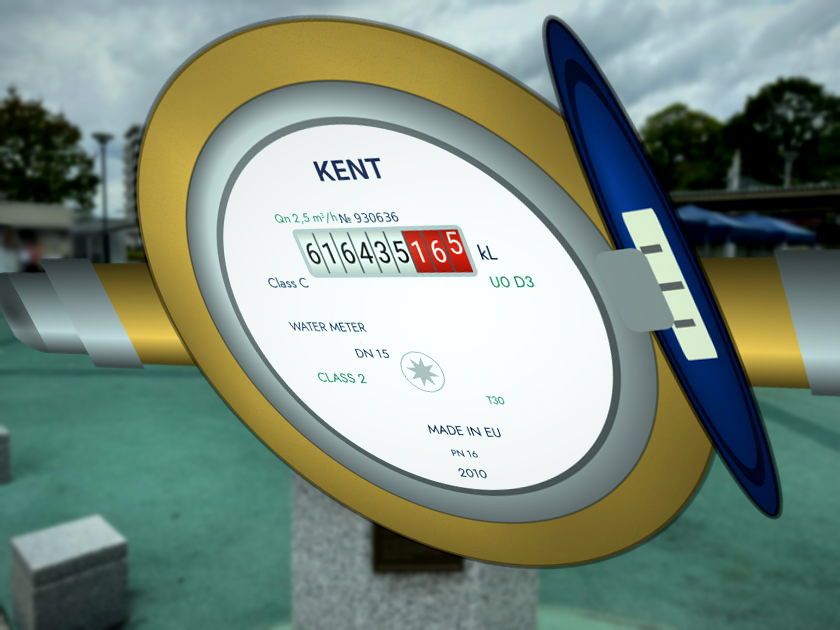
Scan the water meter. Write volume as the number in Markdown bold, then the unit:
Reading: **616435.165** kL
